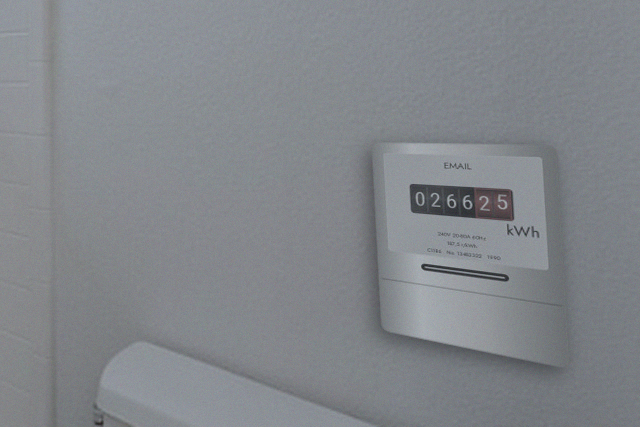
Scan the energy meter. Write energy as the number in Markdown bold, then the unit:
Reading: **266.25** kWh
